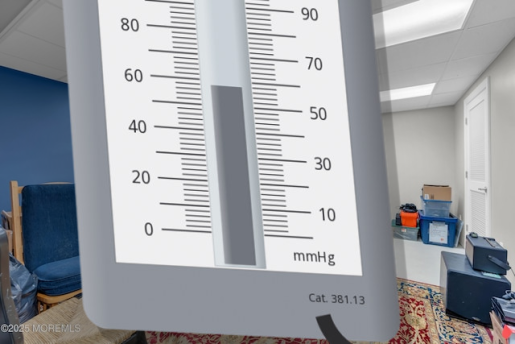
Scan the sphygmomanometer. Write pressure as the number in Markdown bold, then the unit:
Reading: **58** mmHg
